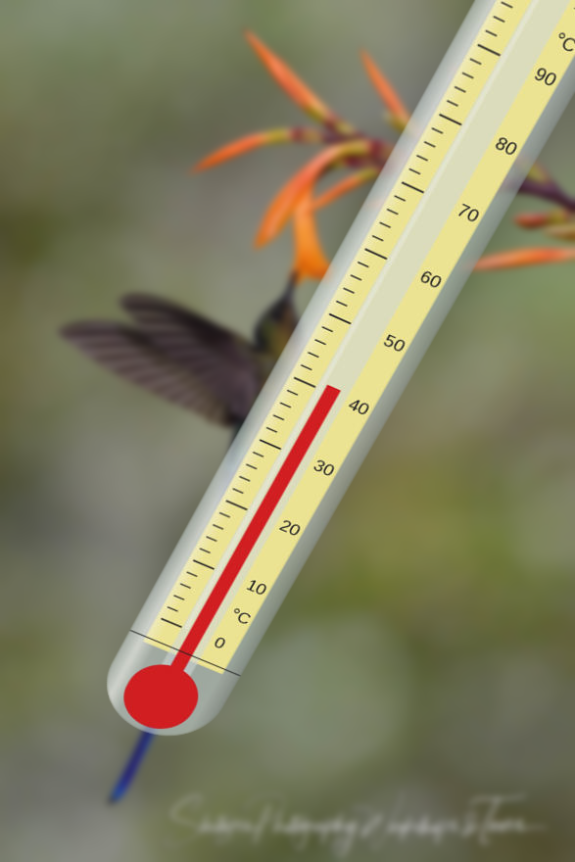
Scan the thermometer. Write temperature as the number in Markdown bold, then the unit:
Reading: **41** °C
